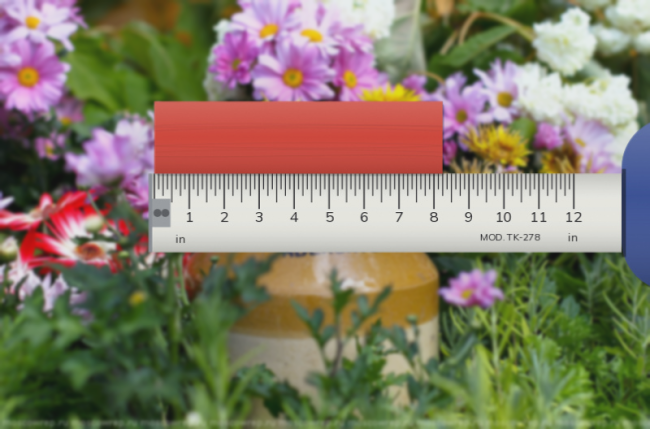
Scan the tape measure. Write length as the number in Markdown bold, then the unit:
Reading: **8.25** in
